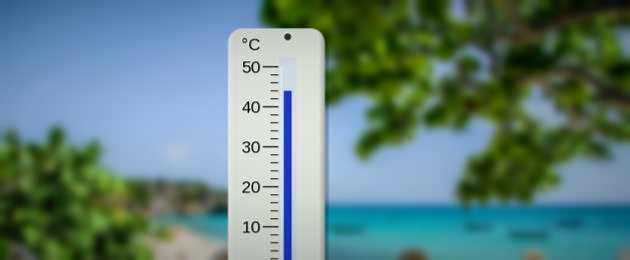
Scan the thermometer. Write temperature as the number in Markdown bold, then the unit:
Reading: **44** °C
